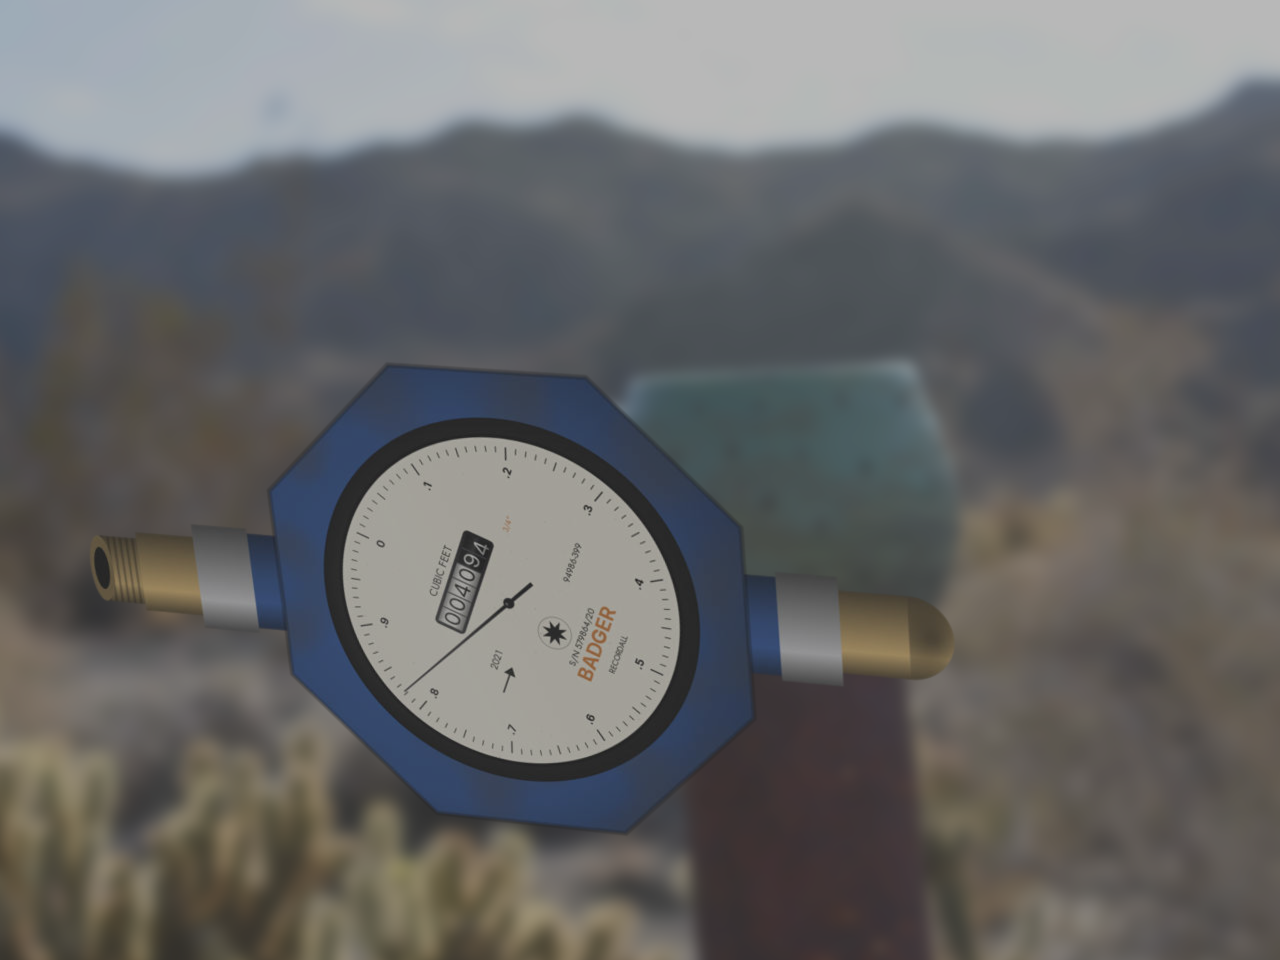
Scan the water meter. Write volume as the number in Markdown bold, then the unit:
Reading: **4093.82** ft³
